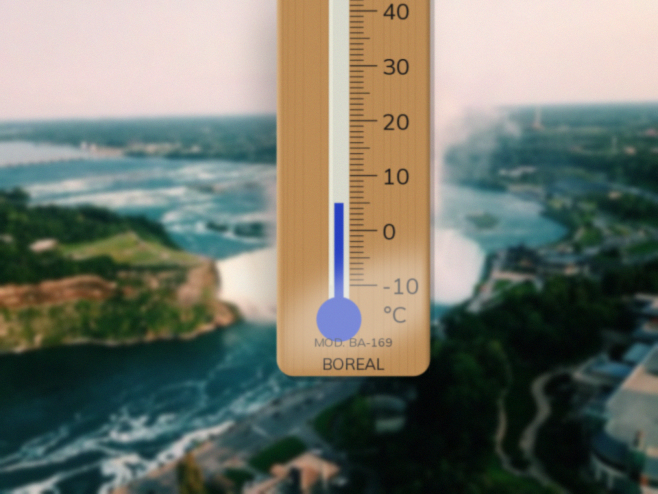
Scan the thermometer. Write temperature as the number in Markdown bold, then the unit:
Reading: **5** °C
